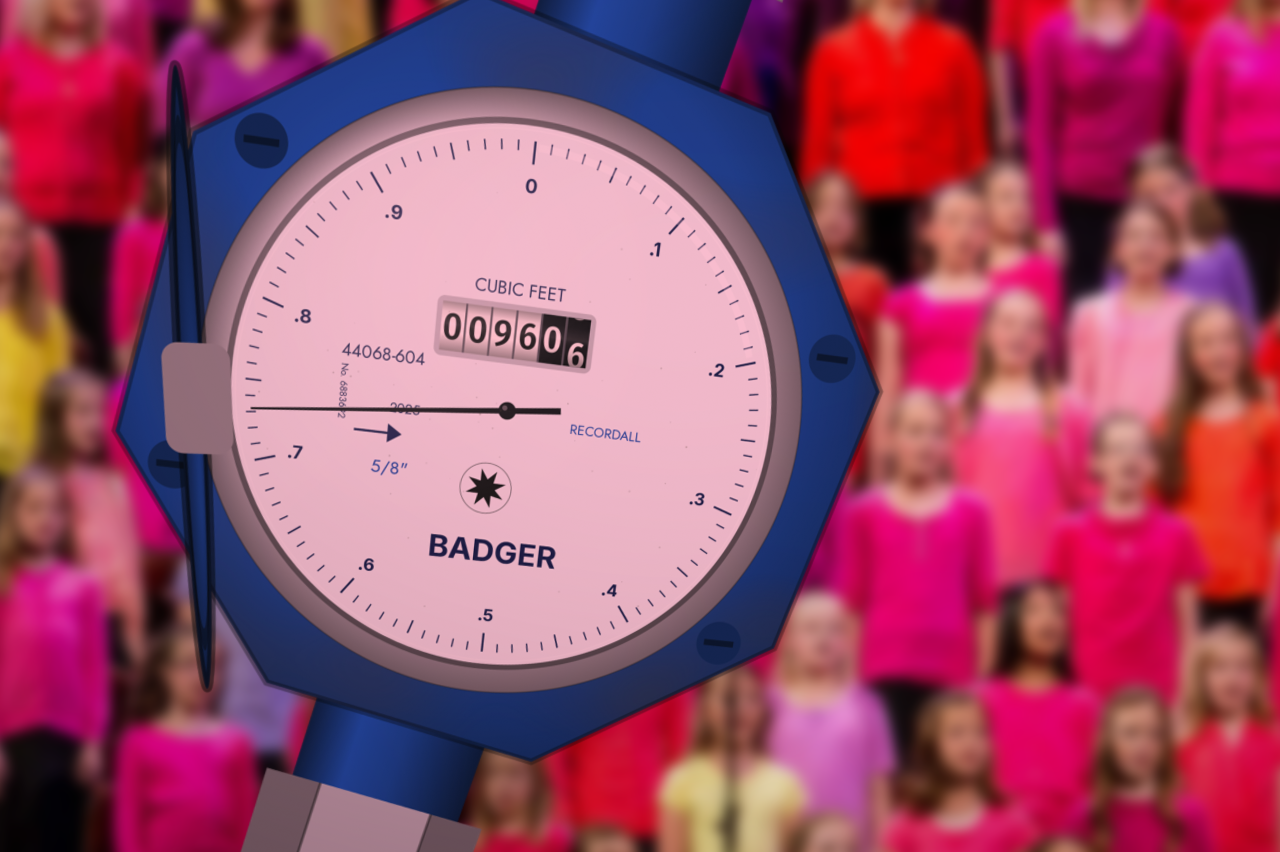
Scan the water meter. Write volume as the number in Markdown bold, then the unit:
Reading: **9605.73** ft³
